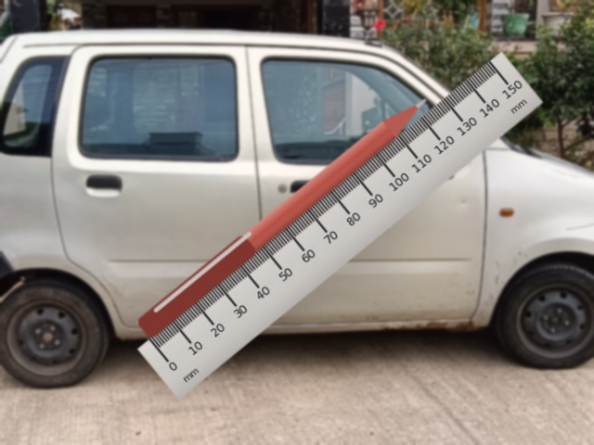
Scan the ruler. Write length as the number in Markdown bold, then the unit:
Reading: **125** mm
